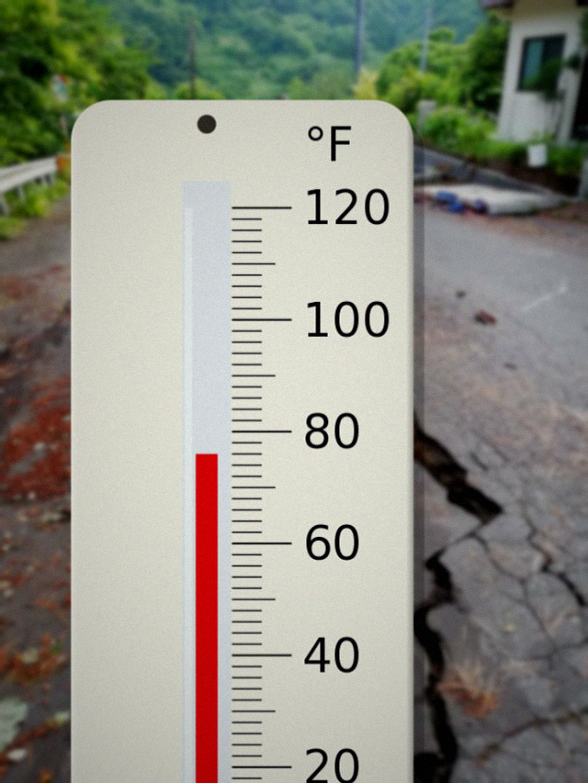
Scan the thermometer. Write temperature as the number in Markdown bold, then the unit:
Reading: **76** °F
